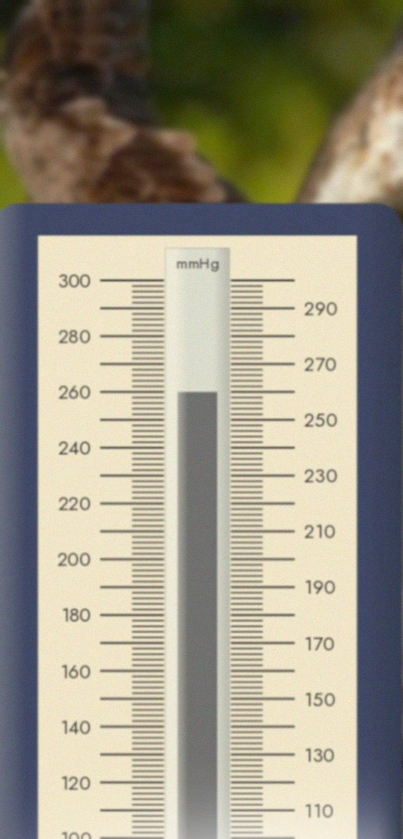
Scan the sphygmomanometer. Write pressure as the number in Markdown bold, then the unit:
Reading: **260** mmHg
